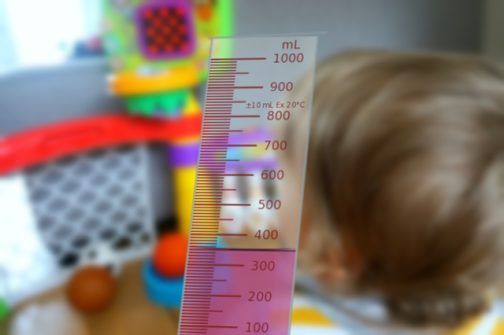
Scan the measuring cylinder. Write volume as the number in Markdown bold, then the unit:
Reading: **350** mL
